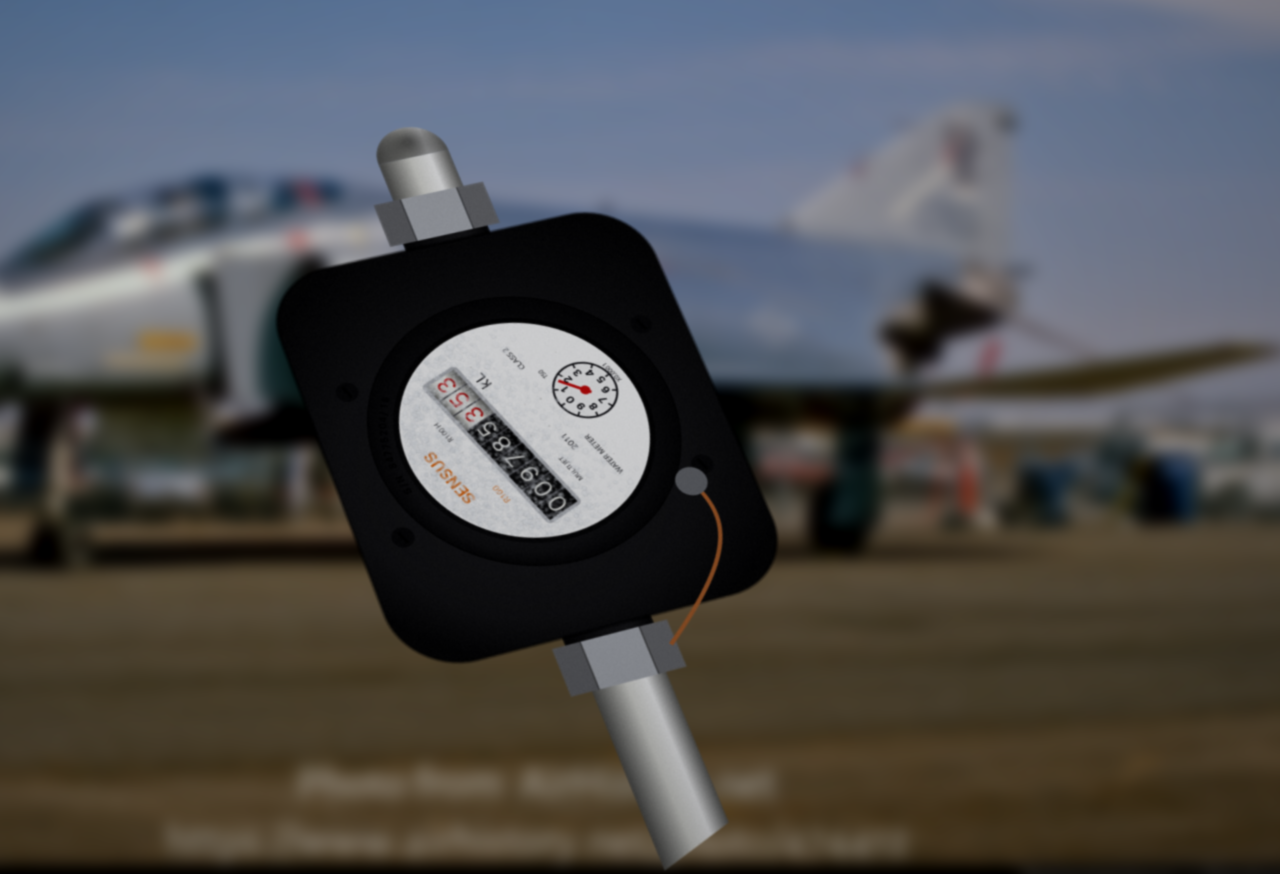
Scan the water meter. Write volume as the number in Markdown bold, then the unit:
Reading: **9785.3531** kL
